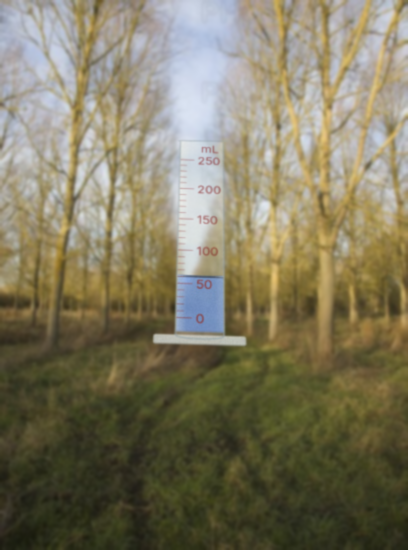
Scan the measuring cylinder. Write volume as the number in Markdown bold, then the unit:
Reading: **60** mL
